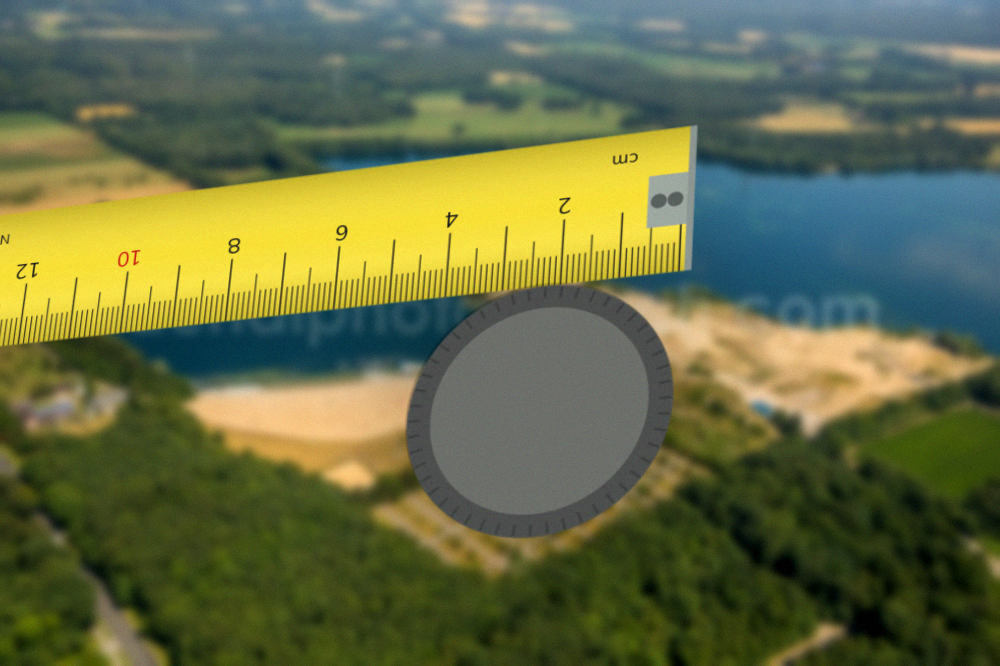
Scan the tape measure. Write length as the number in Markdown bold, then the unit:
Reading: **4.5** cm
